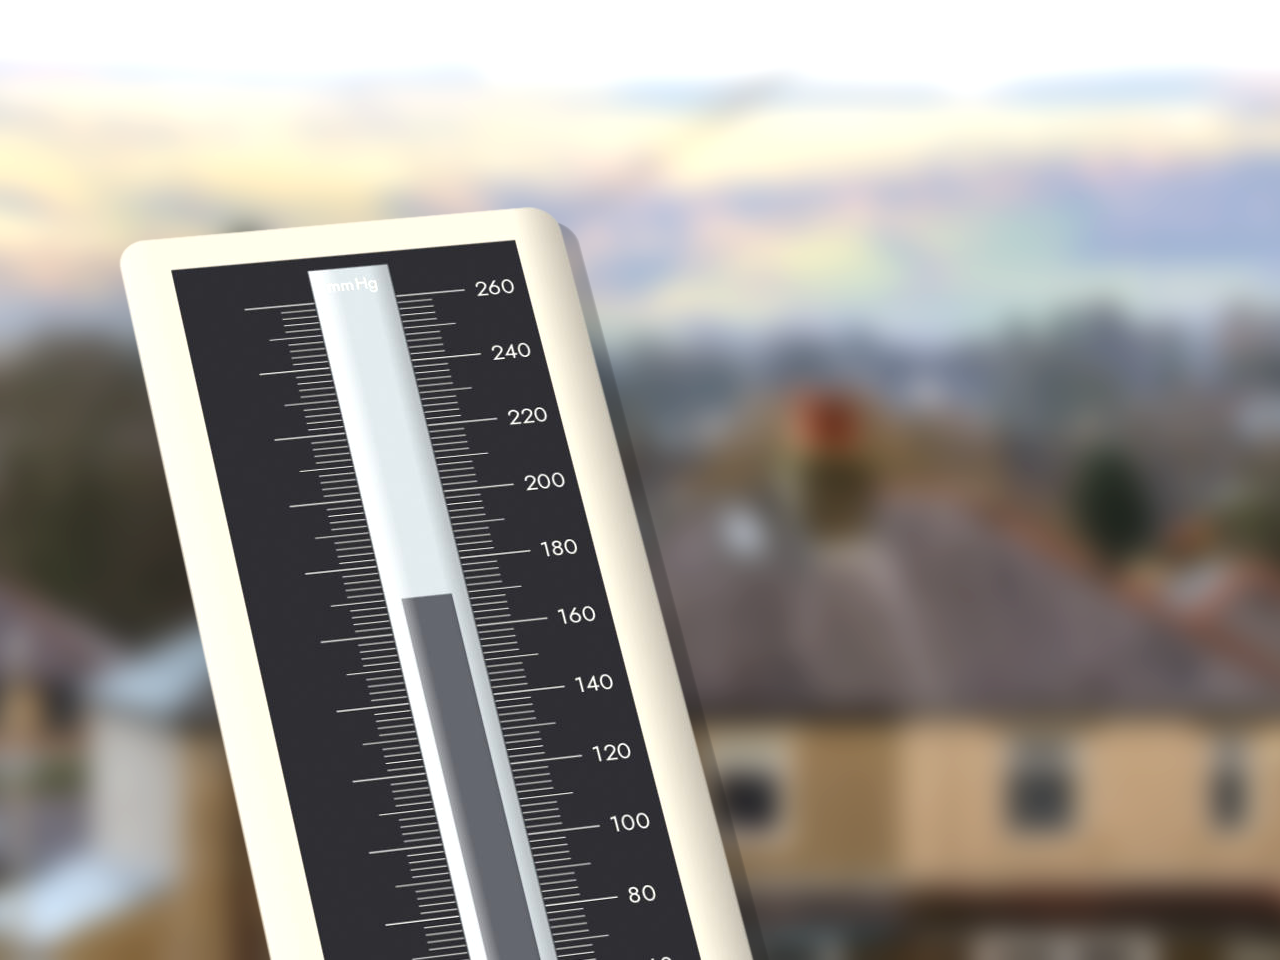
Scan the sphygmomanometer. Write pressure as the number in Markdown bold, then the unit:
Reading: **170** mmHg
